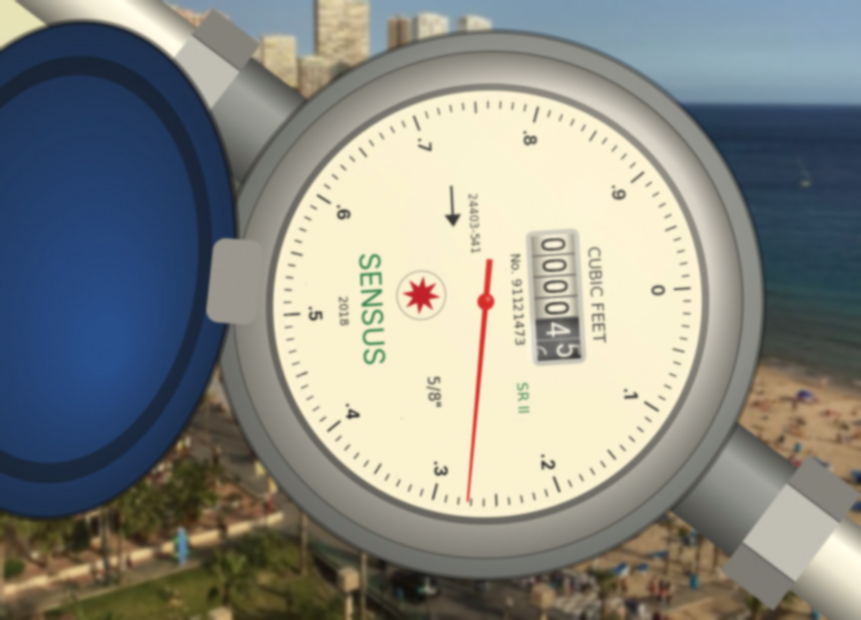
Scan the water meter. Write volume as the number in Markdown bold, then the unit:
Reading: **45.27** ft³
